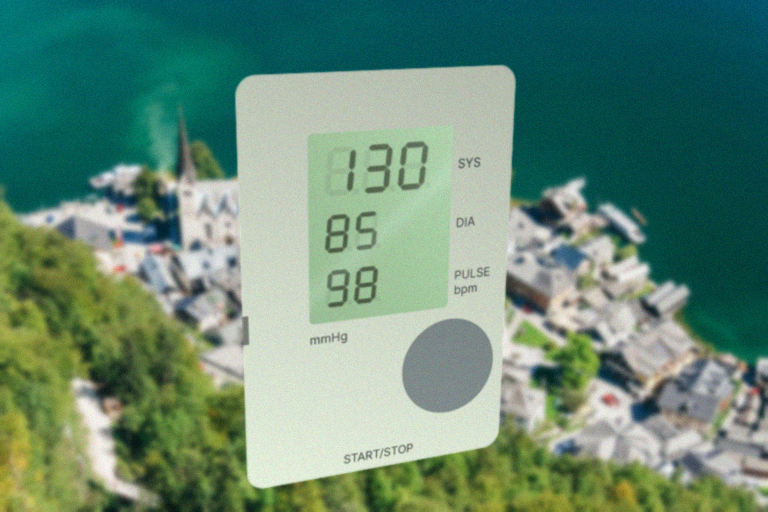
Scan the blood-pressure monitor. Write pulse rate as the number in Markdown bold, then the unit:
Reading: **98** bpm
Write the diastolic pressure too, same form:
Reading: **85** mmHg
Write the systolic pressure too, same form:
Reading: **130** mmHg
